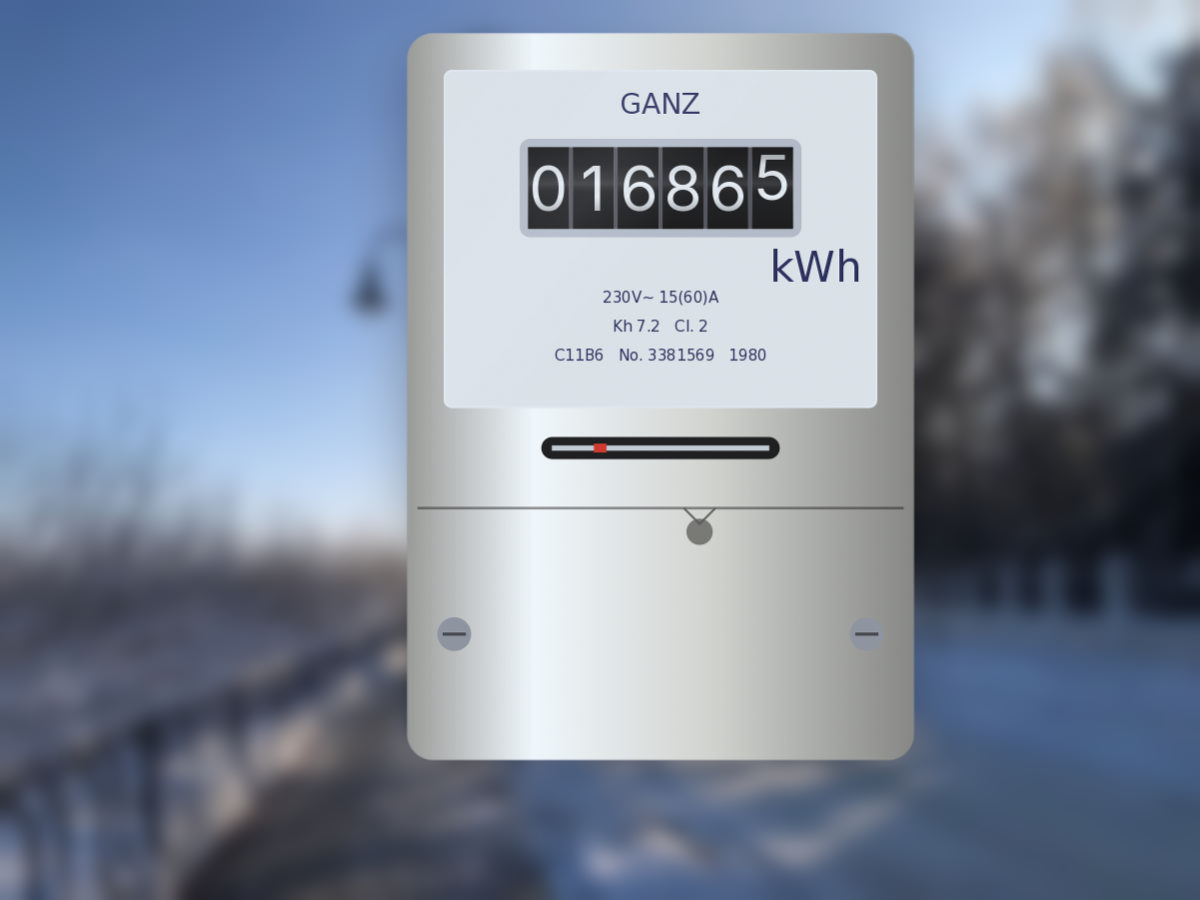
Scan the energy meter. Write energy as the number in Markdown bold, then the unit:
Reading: **16865** kWh
